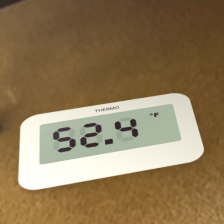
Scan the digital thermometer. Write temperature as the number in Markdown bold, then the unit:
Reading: **52.4** °F
